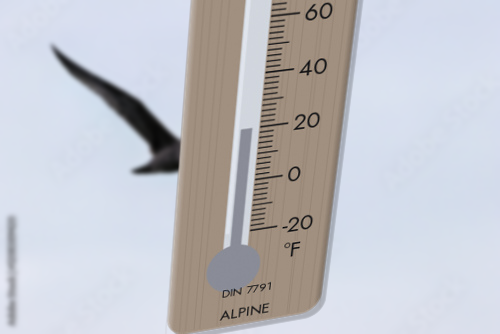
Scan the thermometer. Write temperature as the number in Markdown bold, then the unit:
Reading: **20** °F
